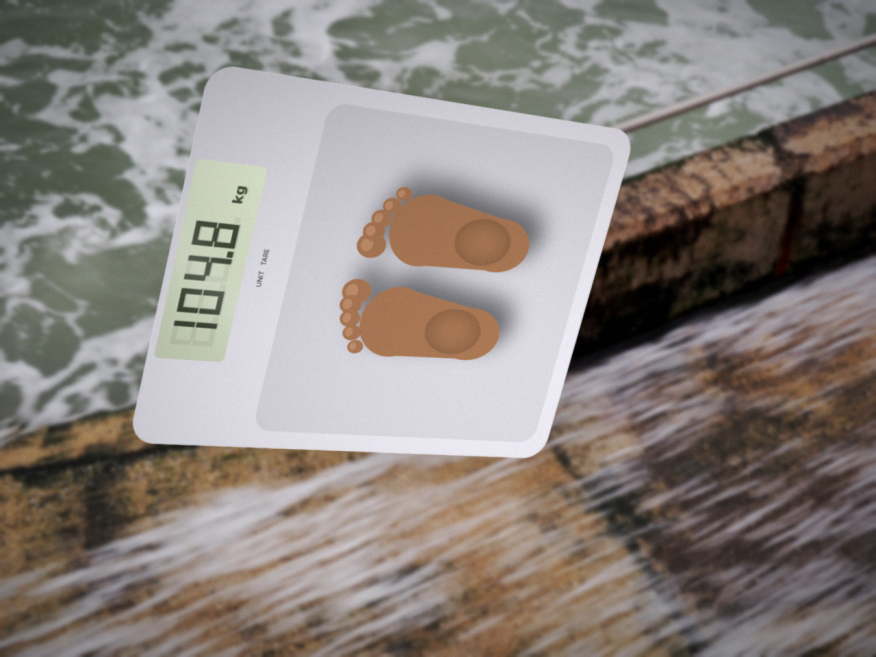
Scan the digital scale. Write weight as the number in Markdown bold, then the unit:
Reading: **104.8** kg
